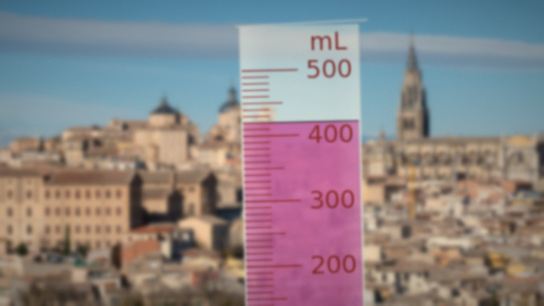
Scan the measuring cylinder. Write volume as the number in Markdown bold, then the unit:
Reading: **420** mL
